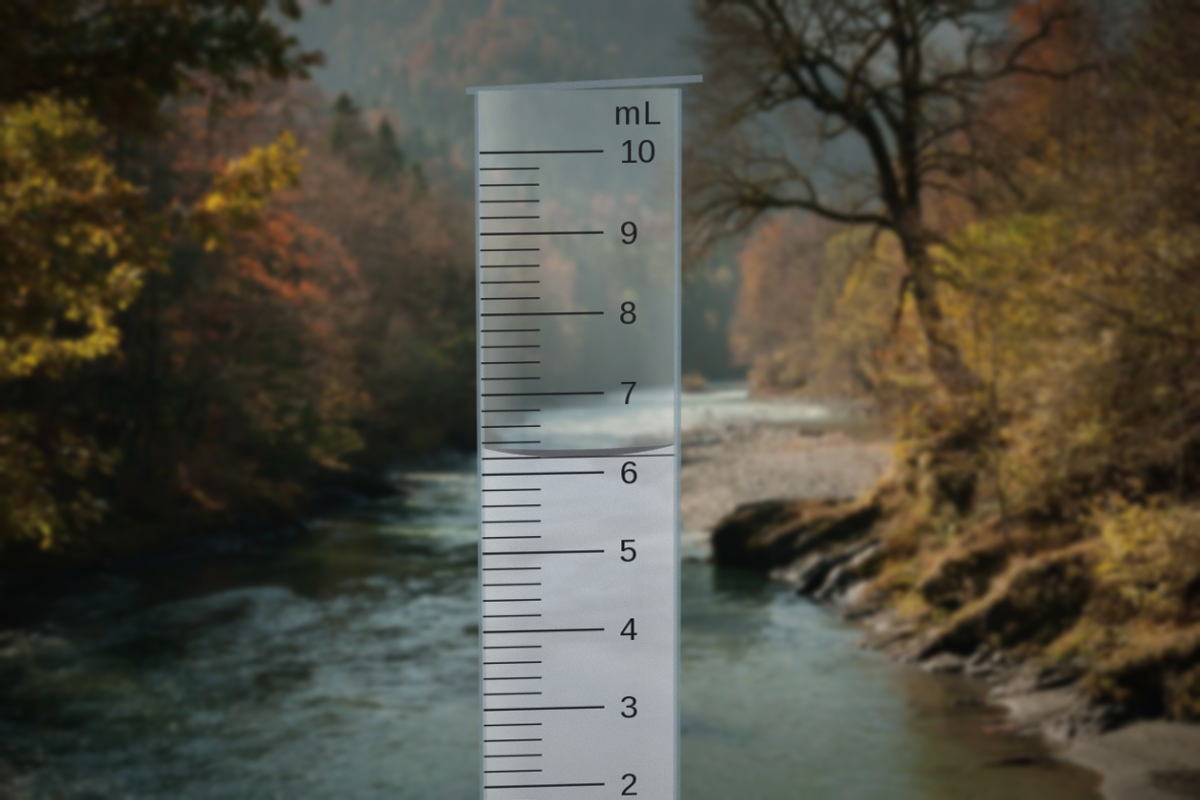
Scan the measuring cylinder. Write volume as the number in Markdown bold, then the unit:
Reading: **6.2** mL
